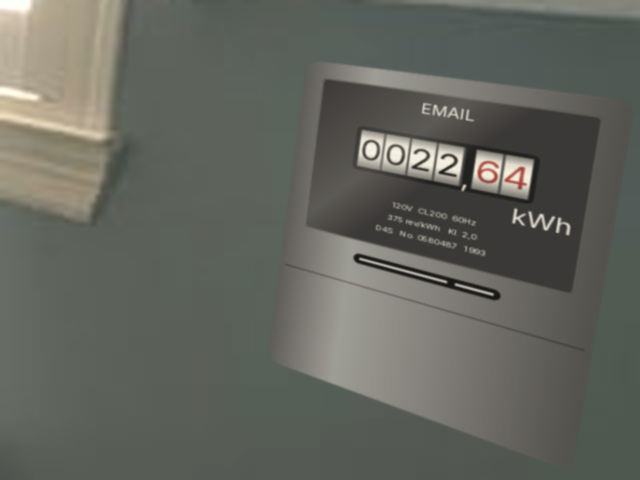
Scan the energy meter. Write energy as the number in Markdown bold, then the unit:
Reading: **22.64** kWh
